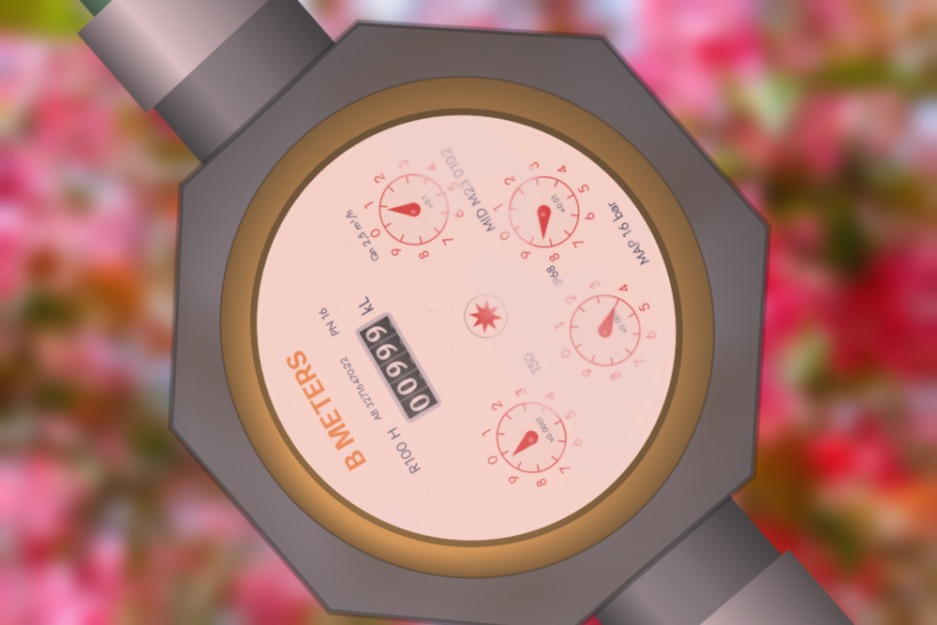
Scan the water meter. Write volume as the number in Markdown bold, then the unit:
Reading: **999.0839** kL
